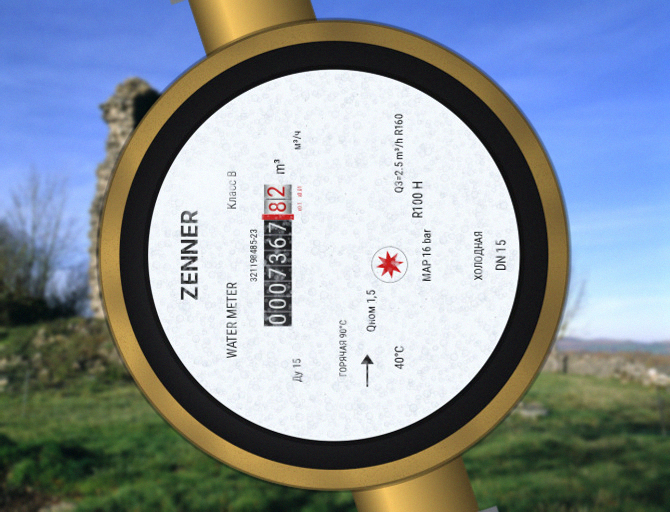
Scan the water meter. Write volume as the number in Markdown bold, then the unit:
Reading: **7367.82** m³
